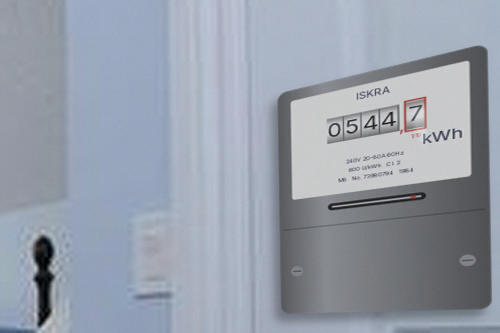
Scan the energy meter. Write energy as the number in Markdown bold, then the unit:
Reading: **544.7** kWh
